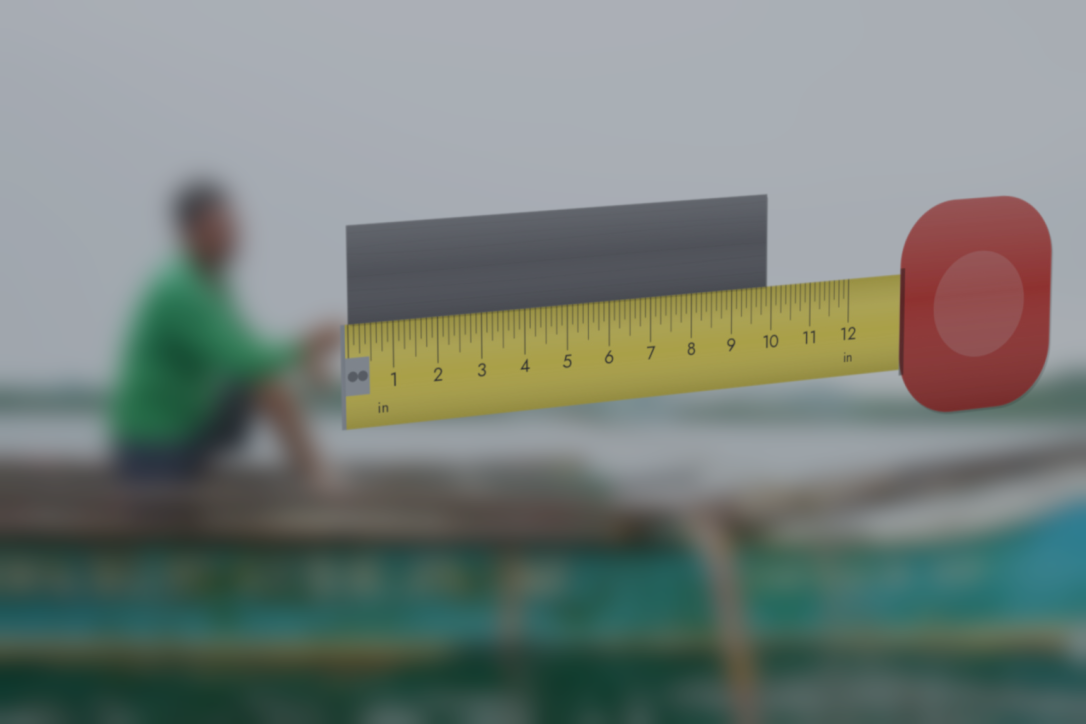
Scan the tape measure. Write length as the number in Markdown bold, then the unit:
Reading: **9.875** in
